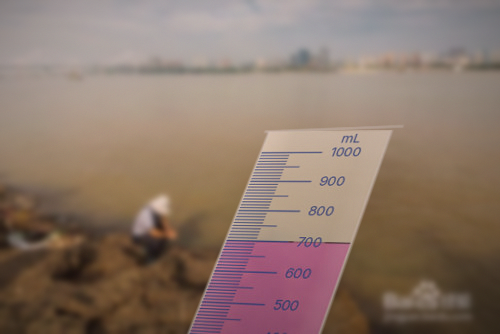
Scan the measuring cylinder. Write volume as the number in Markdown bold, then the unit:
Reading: **700** mL
